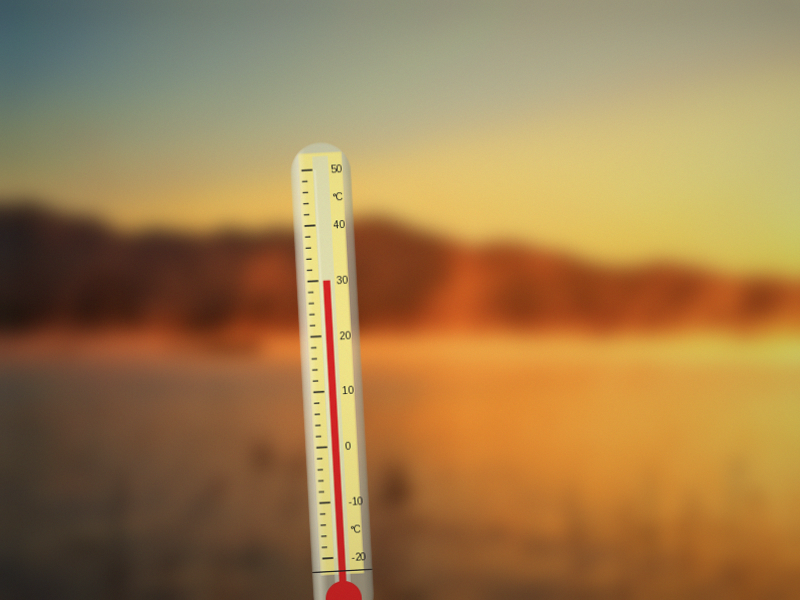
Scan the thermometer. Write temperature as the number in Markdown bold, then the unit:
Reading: **30** °C
